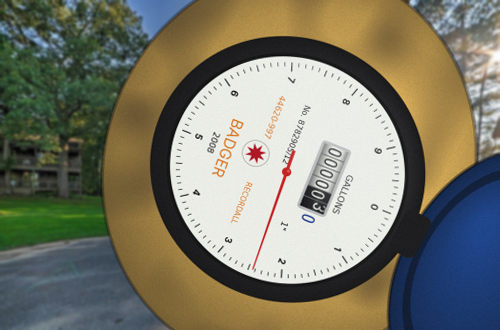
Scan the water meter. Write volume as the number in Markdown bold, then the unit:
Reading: **32.4** gal
